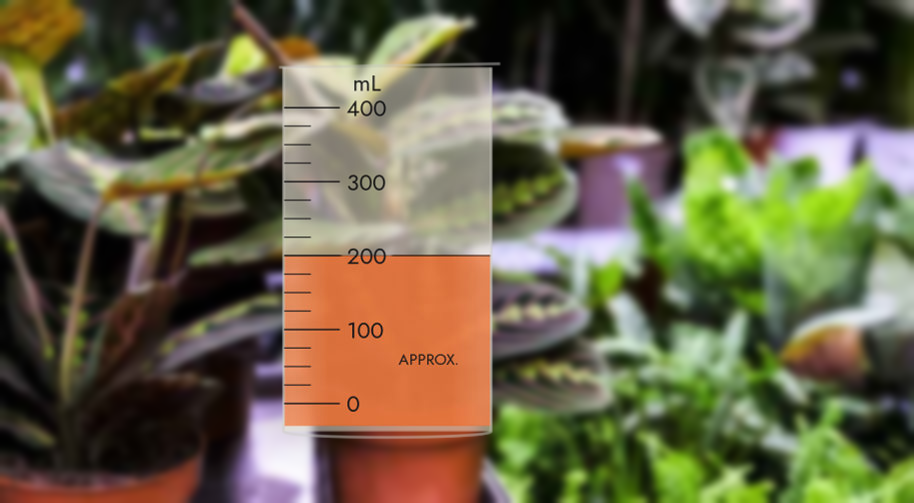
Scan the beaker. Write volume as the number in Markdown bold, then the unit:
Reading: **200** mL
